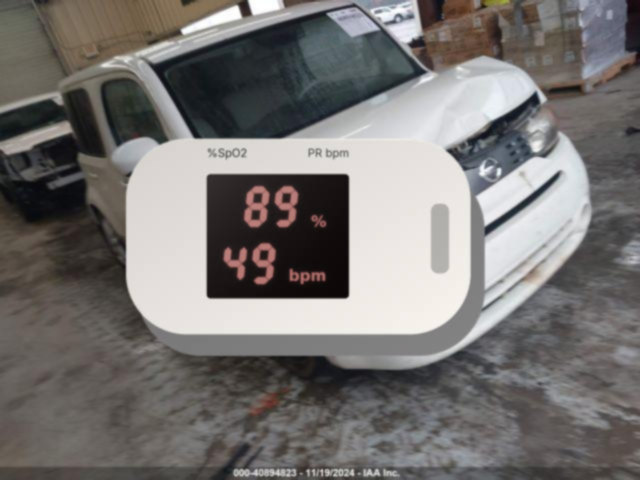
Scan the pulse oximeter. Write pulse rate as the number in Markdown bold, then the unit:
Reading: **49** bpm
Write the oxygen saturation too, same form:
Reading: **89** %
